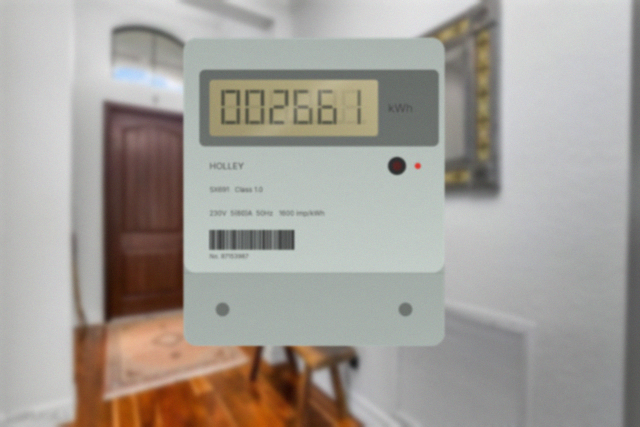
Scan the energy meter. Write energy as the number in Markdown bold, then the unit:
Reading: **2661** kWh
